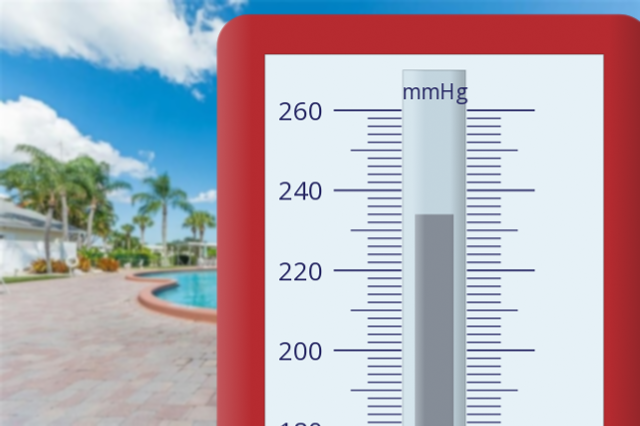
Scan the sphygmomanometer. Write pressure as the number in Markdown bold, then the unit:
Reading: **234** mmHg
